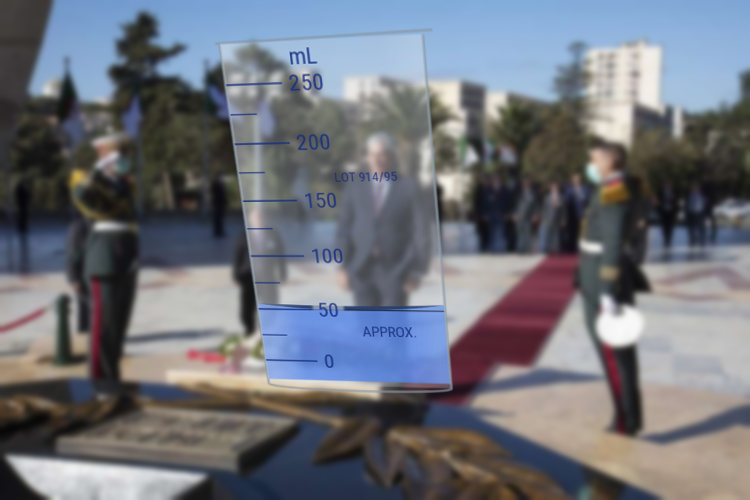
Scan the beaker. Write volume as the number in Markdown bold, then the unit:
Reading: **50** mL
